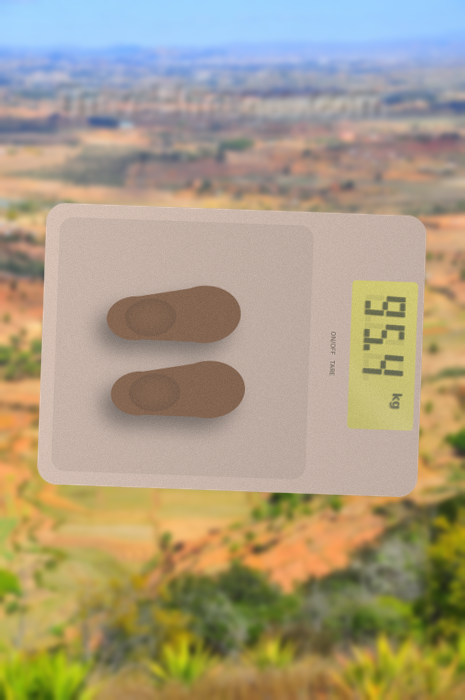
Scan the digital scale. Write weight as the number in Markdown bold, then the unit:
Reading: **95.4** kg
